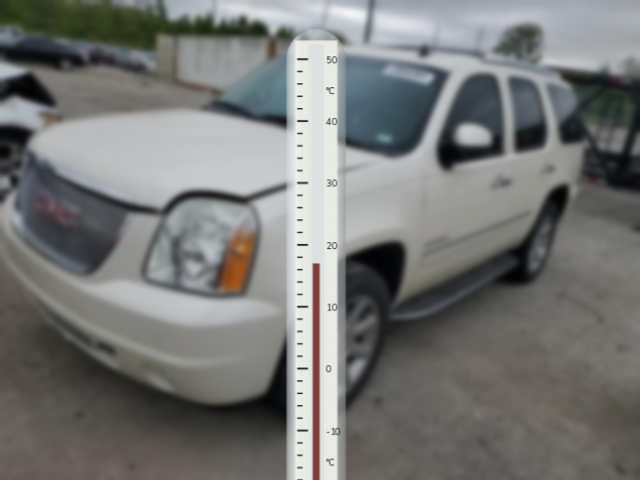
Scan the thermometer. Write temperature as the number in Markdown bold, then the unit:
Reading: **17** °C
